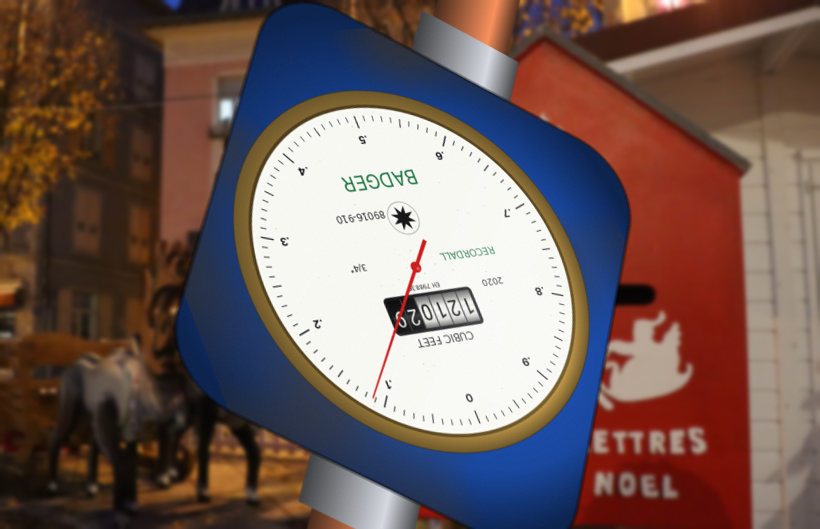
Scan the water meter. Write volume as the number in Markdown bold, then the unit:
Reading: **121029.11** ft³
